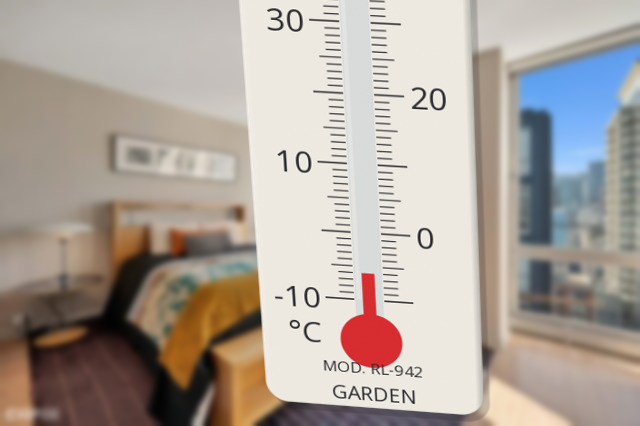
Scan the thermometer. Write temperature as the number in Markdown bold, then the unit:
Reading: **-6** °C
